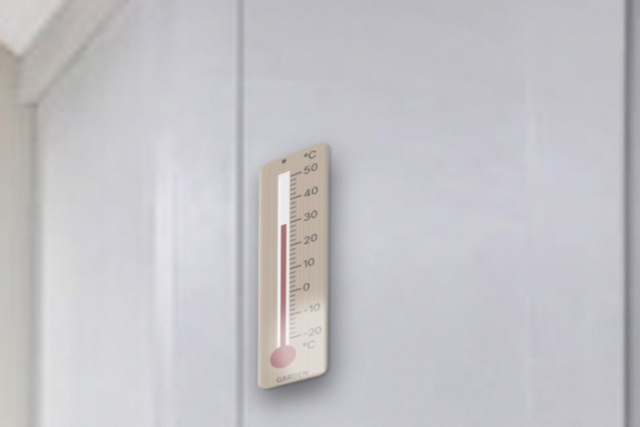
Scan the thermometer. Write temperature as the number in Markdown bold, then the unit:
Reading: **30** °C
